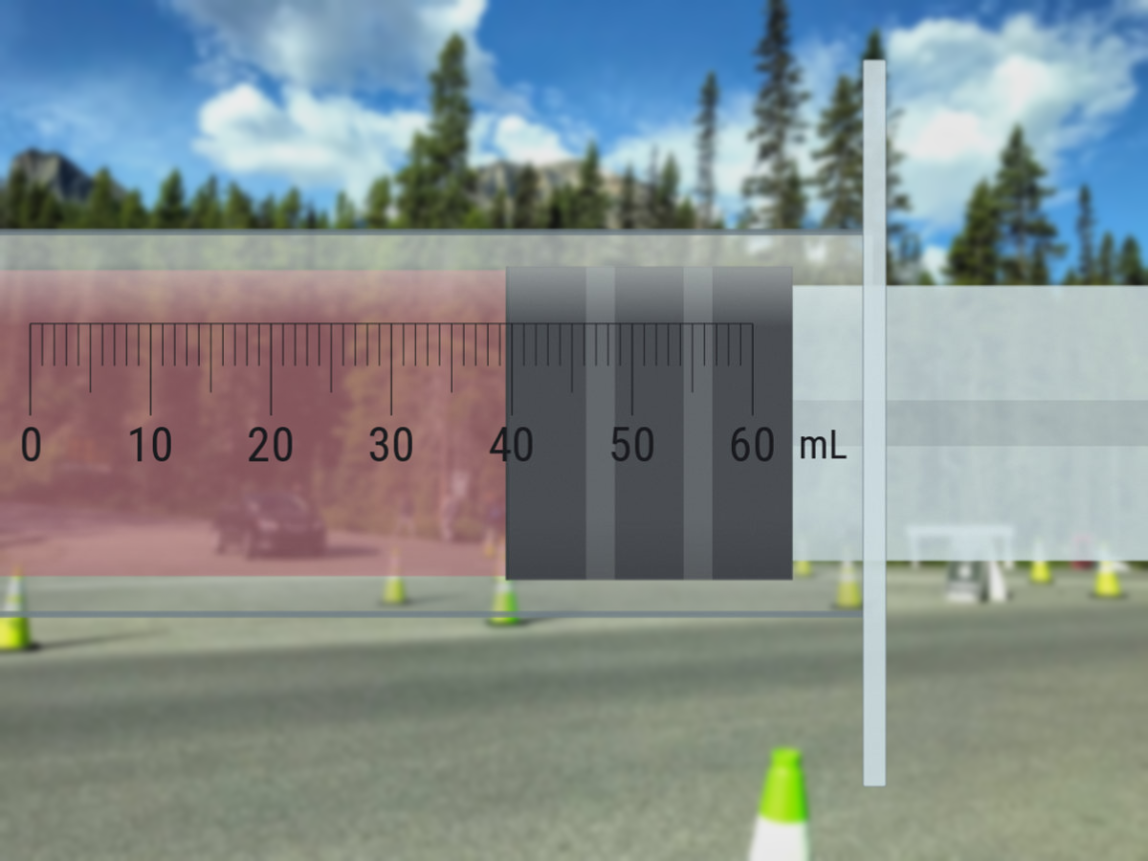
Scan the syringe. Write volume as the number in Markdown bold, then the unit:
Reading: **39.5** mL
